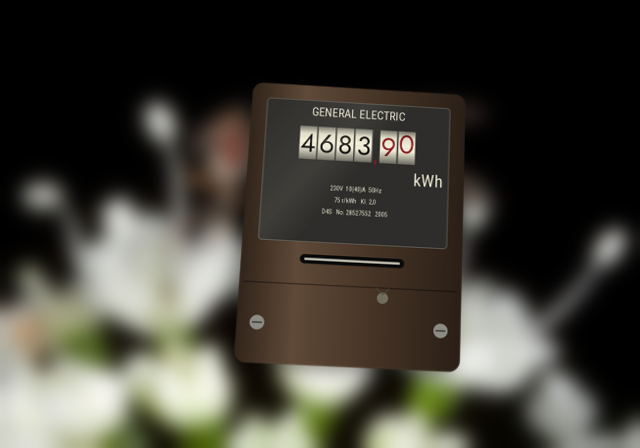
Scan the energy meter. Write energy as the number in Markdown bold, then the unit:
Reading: **4683.90** kWh
